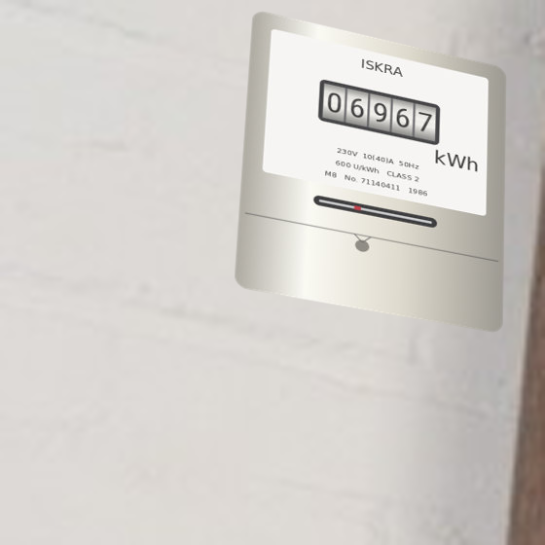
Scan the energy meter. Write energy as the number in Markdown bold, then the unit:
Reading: **6967** kWh
